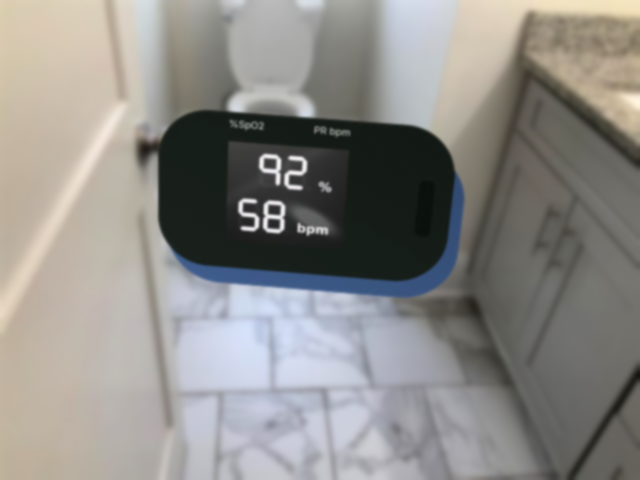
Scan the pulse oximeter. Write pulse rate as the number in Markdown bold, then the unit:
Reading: **58** bpm
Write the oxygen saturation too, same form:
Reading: **92** %
